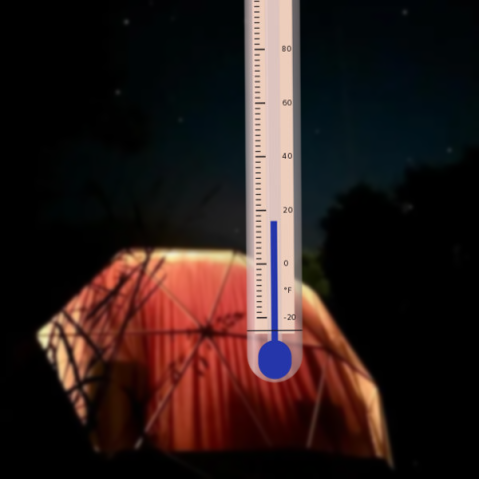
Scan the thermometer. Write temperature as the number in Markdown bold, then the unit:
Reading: **16** °F
